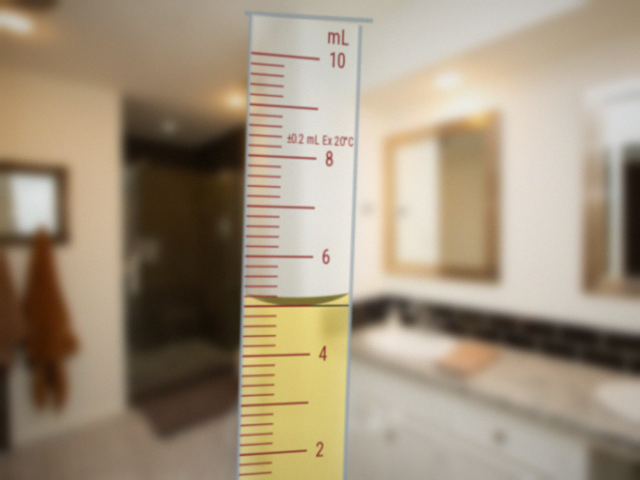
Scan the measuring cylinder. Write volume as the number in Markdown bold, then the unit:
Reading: **5** mL
